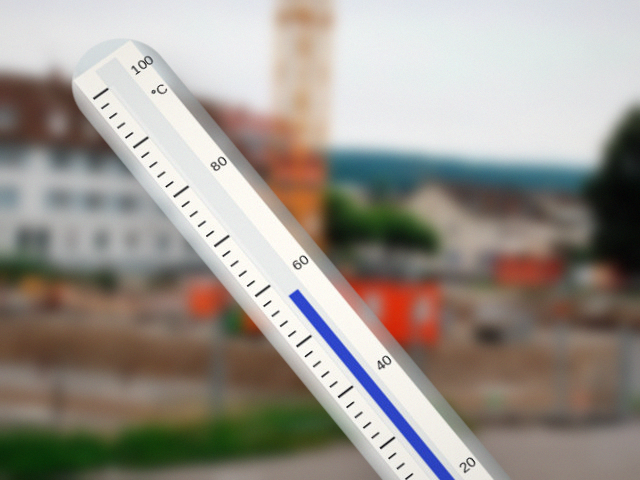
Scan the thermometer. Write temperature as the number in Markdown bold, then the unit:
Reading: **57** °C
